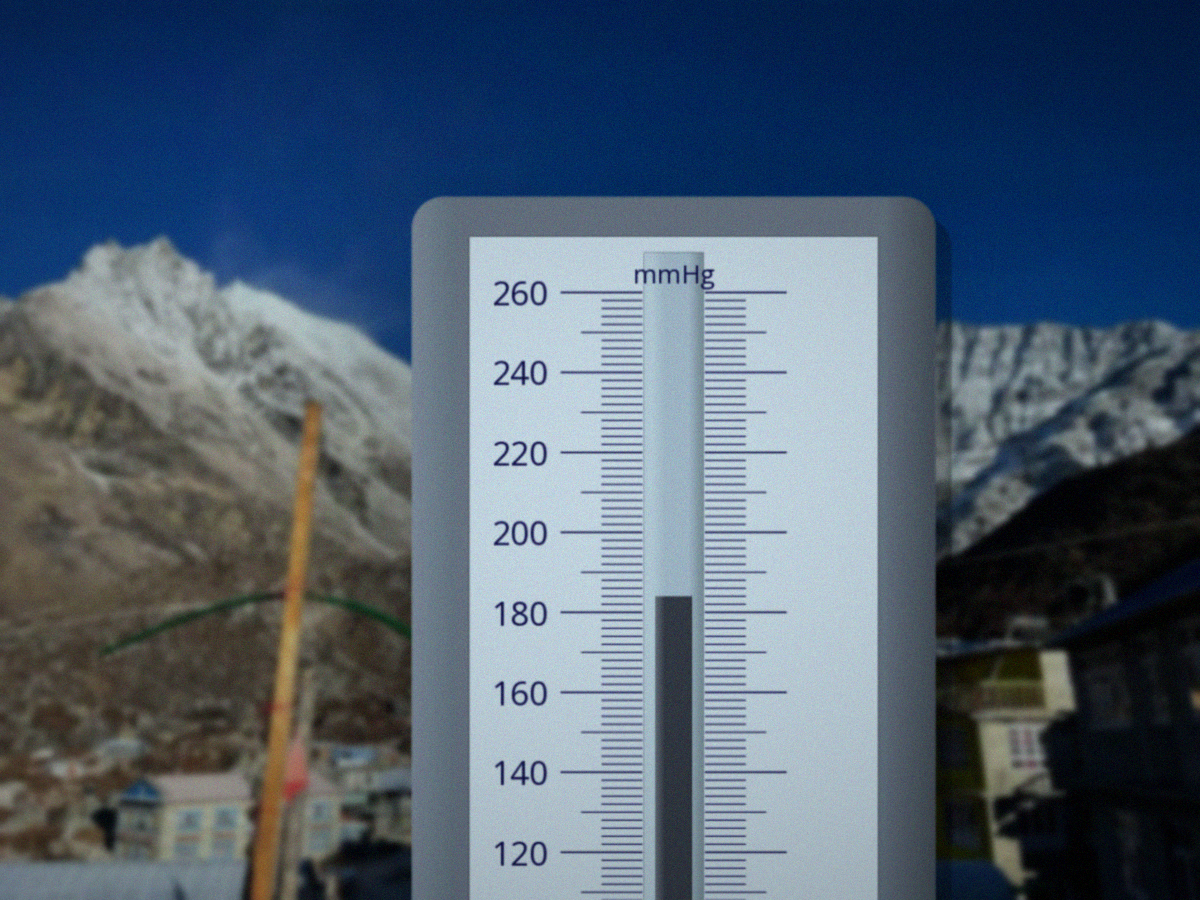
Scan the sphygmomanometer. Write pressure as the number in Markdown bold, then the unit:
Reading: **184** mmHg
